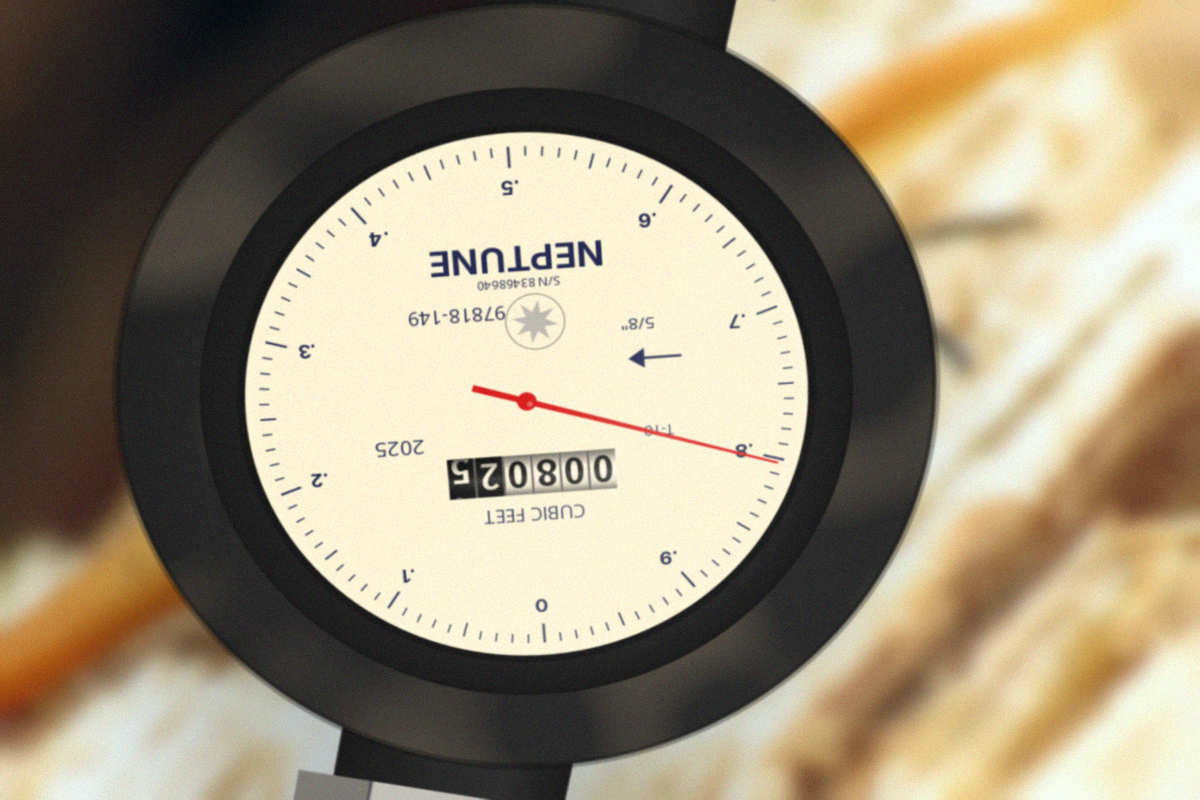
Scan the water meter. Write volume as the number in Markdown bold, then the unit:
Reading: **8024.80** ft³
